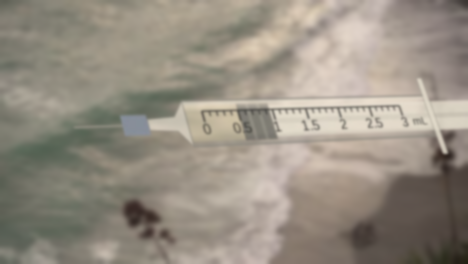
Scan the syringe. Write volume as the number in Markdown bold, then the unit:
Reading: **0.5** mL
